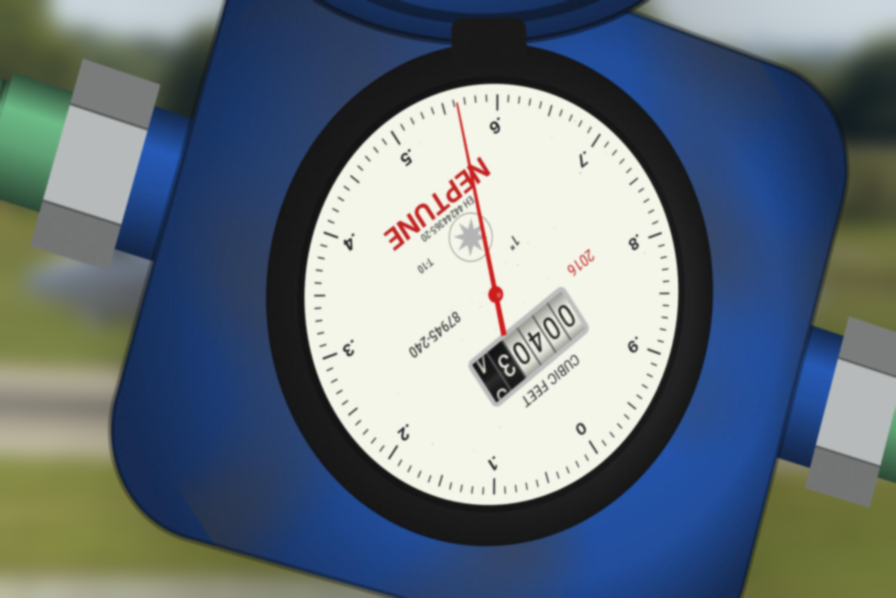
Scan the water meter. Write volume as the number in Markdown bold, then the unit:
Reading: **4033.56** ft³
